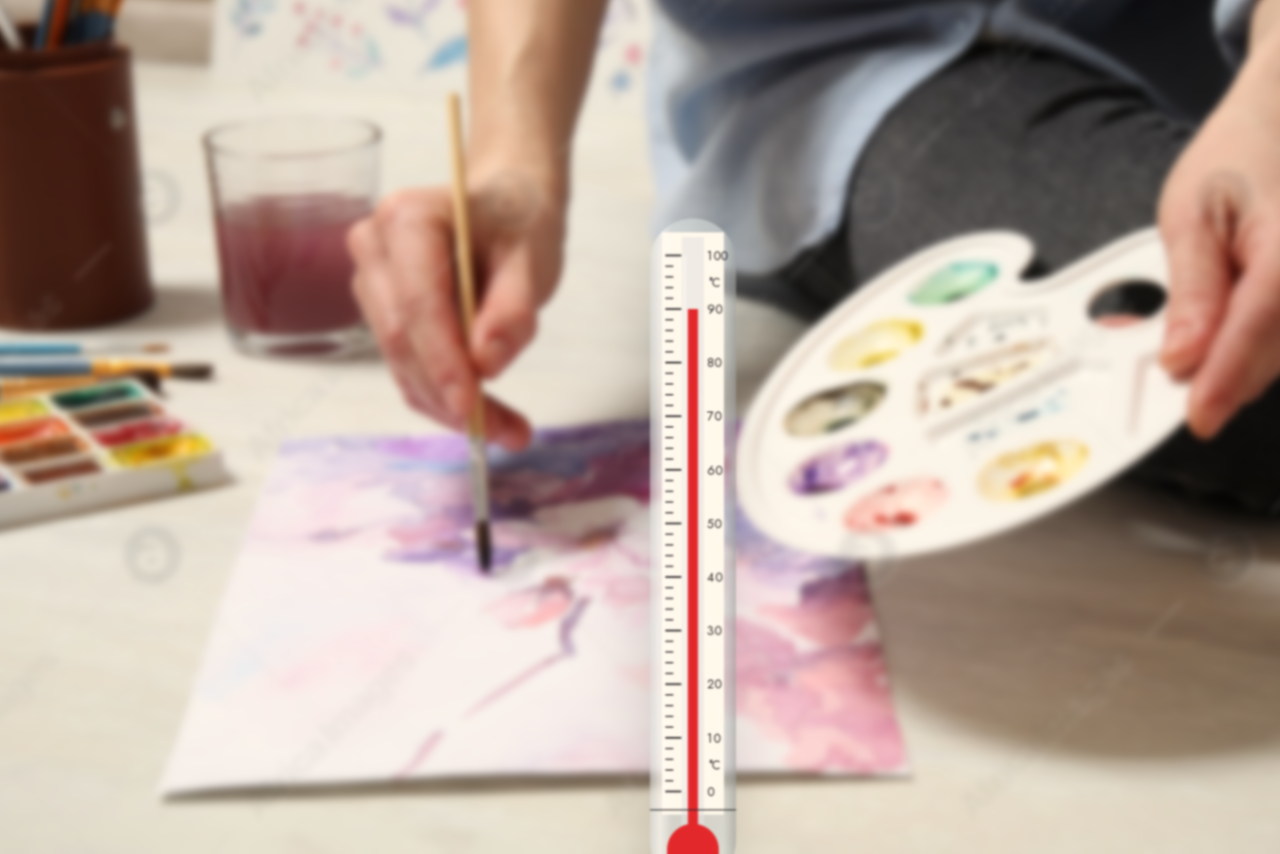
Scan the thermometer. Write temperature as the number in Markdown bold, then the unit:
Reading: **90** °C
